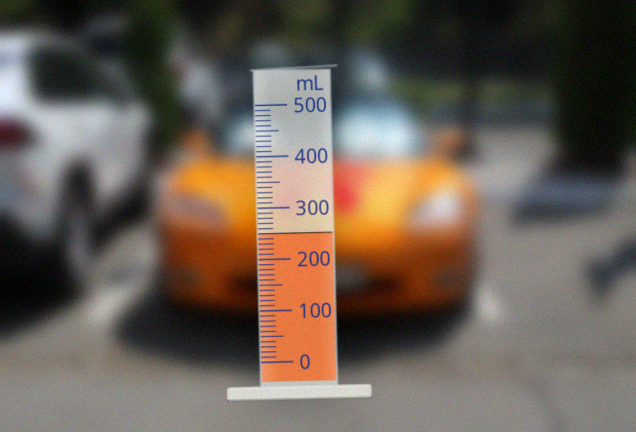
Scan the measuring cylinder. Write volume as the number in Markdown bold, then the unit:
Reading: **250** mL
